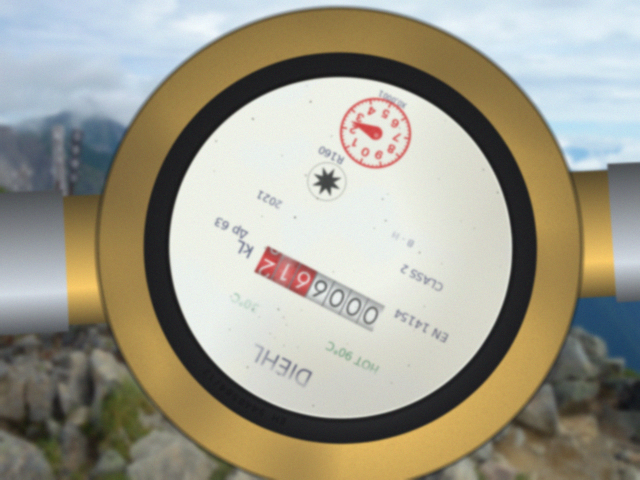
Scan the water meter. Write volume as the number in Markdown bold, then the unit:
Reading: **6.6122** kL
